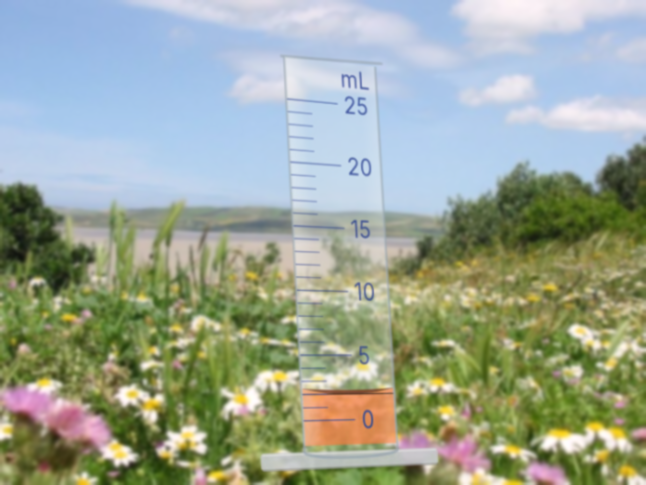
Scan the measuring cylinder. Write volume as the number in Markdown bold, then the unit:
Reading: **2** mL
